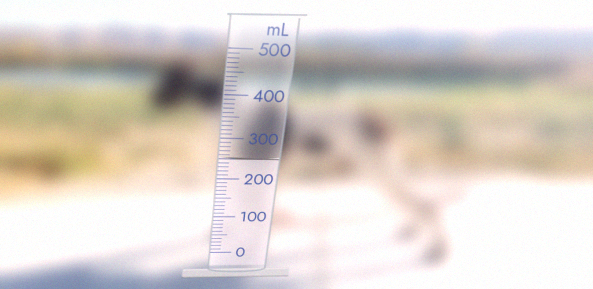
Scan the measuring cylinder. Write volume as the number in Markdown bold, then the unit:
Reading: **250** mL
